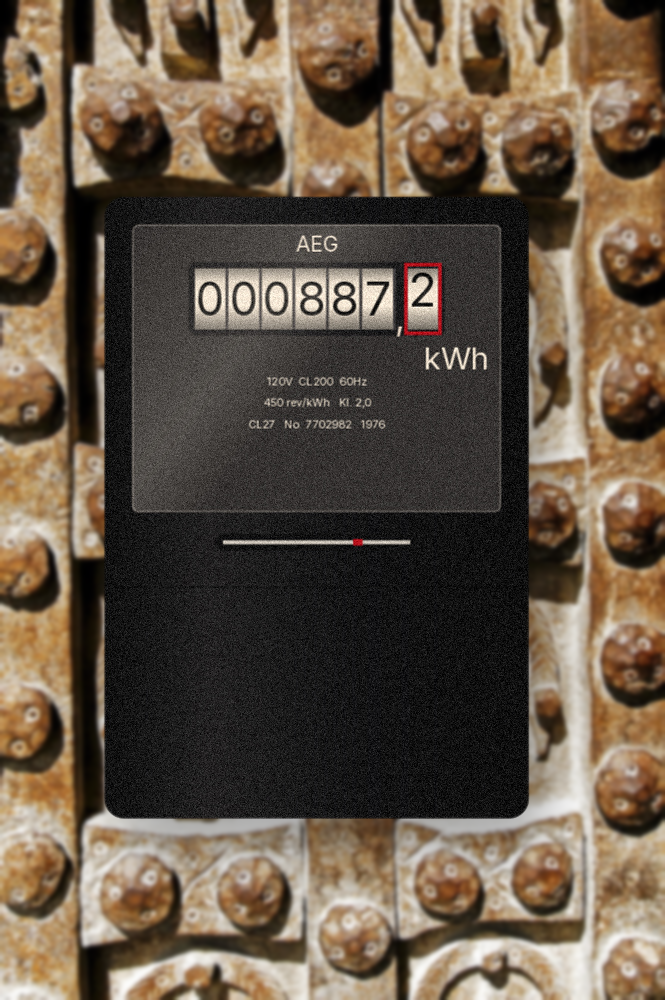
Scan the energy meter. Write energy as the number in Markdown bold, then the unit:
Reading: **887.2** kWh
